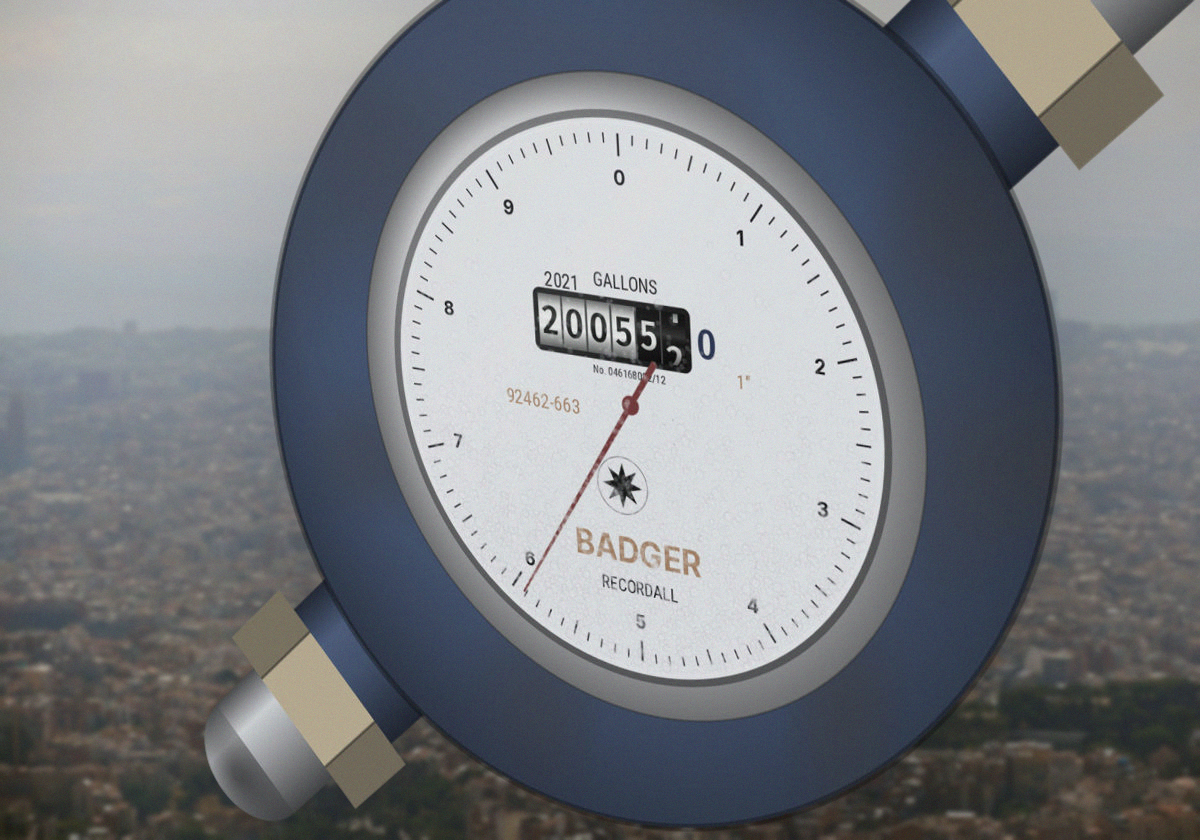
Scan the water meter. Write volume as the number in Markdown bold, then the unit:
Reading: **2005515.9** gal
